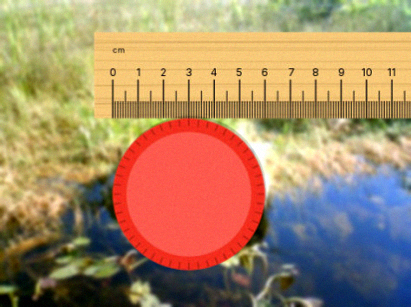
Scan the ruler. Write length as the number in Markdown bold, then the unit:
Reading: **6** cm
